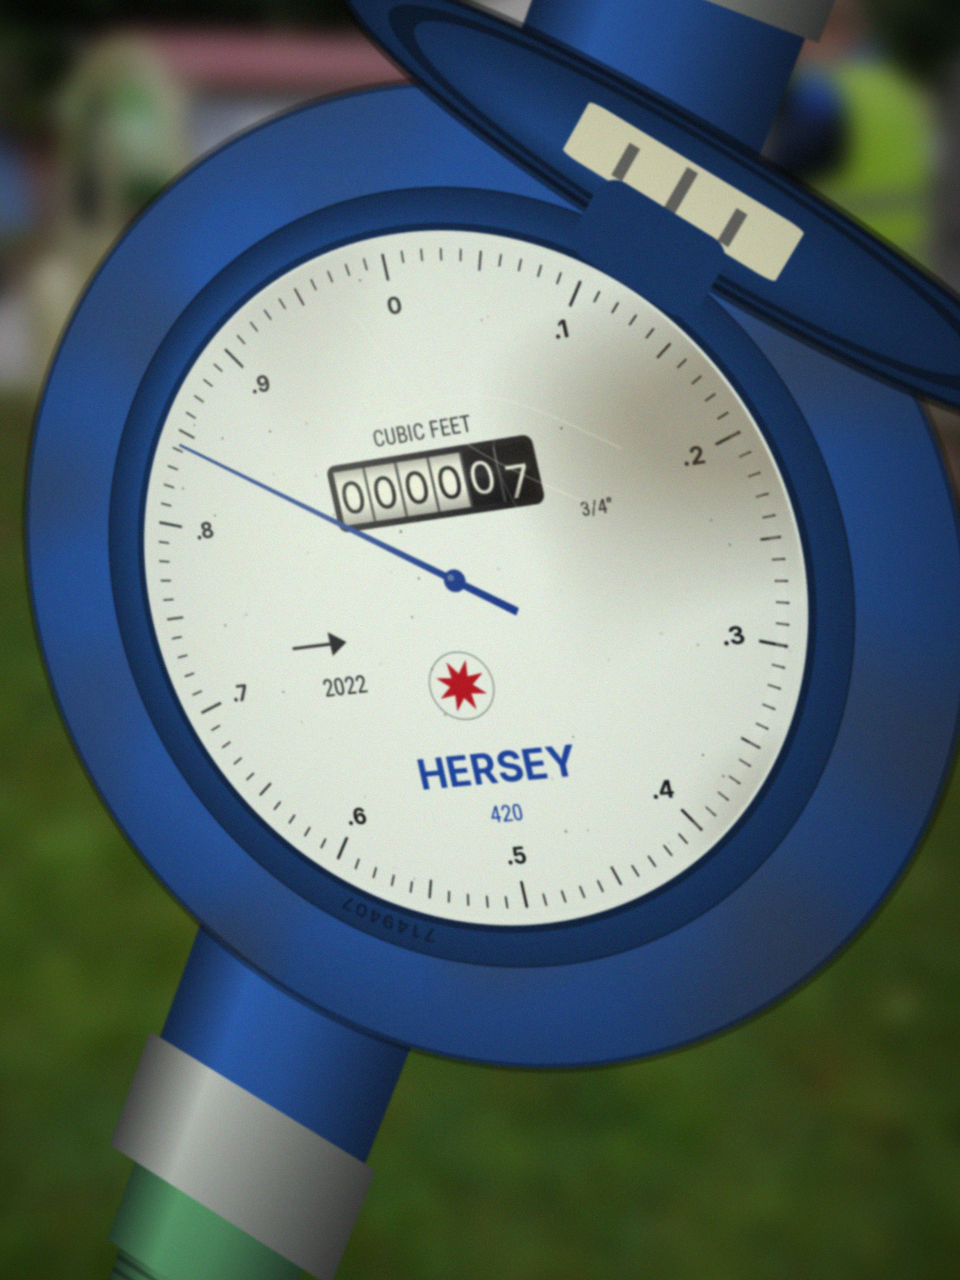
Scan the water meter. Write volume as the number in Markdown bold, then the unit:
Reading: **6.84** ft³
